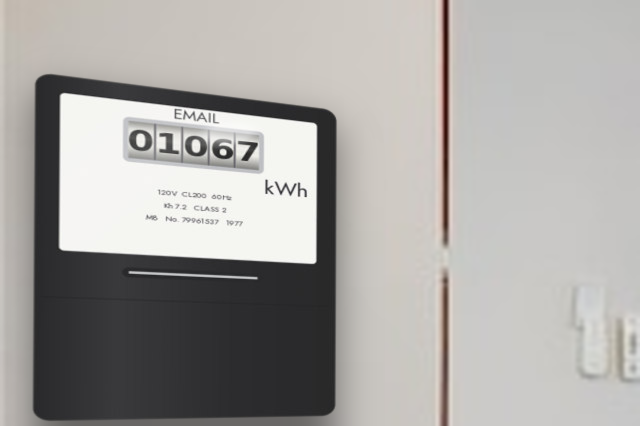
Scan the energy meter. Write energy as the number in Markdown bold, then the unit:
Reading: **1067** kWh
